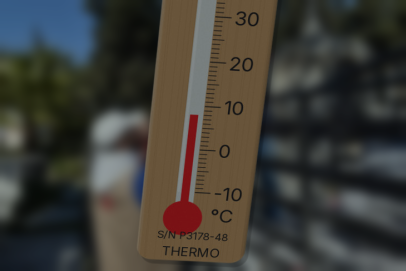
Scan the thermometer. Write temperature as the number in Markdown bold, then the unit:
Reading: **8** °C
